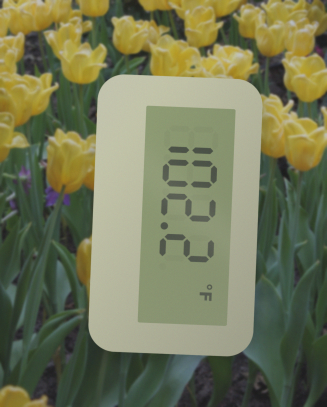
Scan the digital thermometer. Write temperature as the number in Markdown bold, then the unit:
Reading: **102.2** °F
